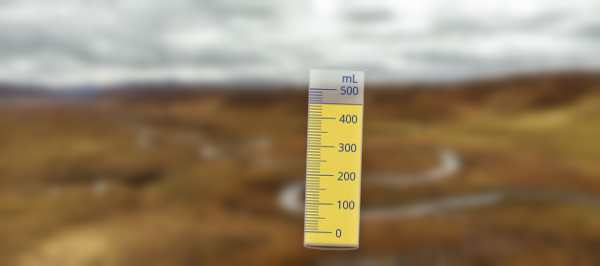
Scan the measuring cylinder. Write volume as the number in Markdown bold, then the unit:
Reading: **450** mL
